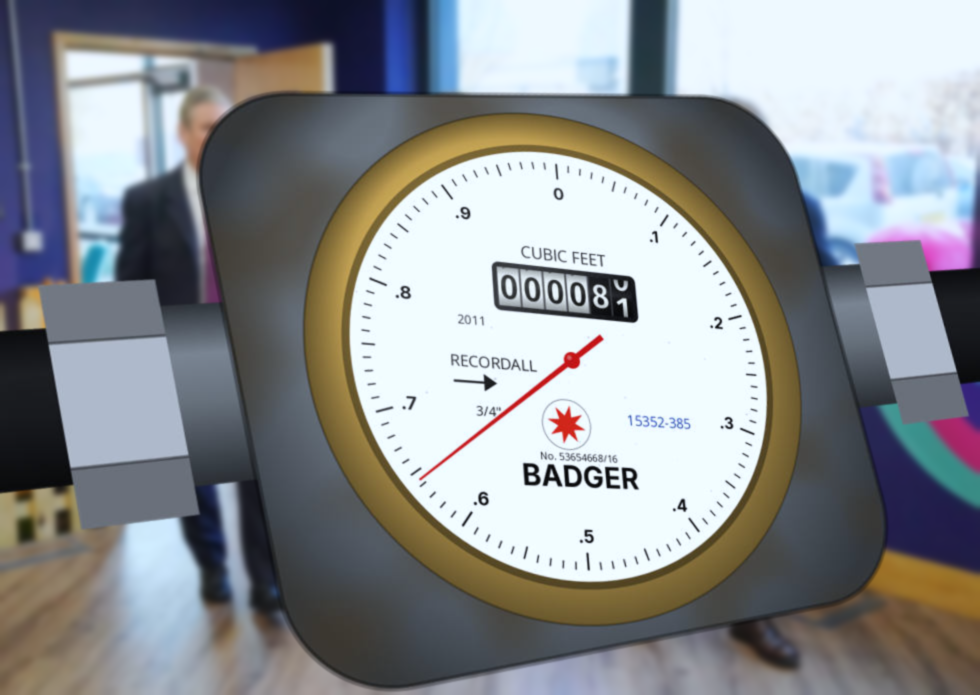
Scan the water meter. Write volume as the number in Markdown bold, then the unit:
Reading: **80.64** ft³
